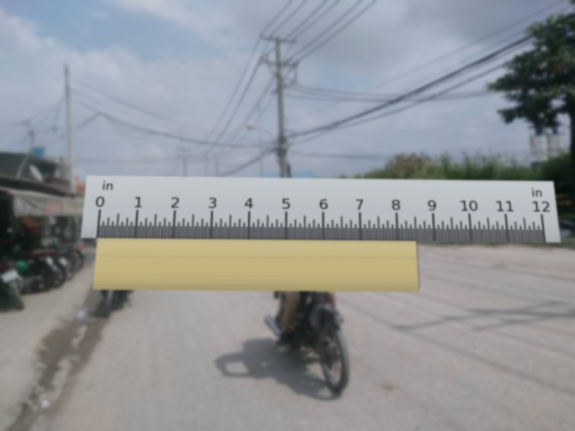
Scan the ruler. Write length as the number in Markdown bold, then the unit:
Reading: **8.5** in
